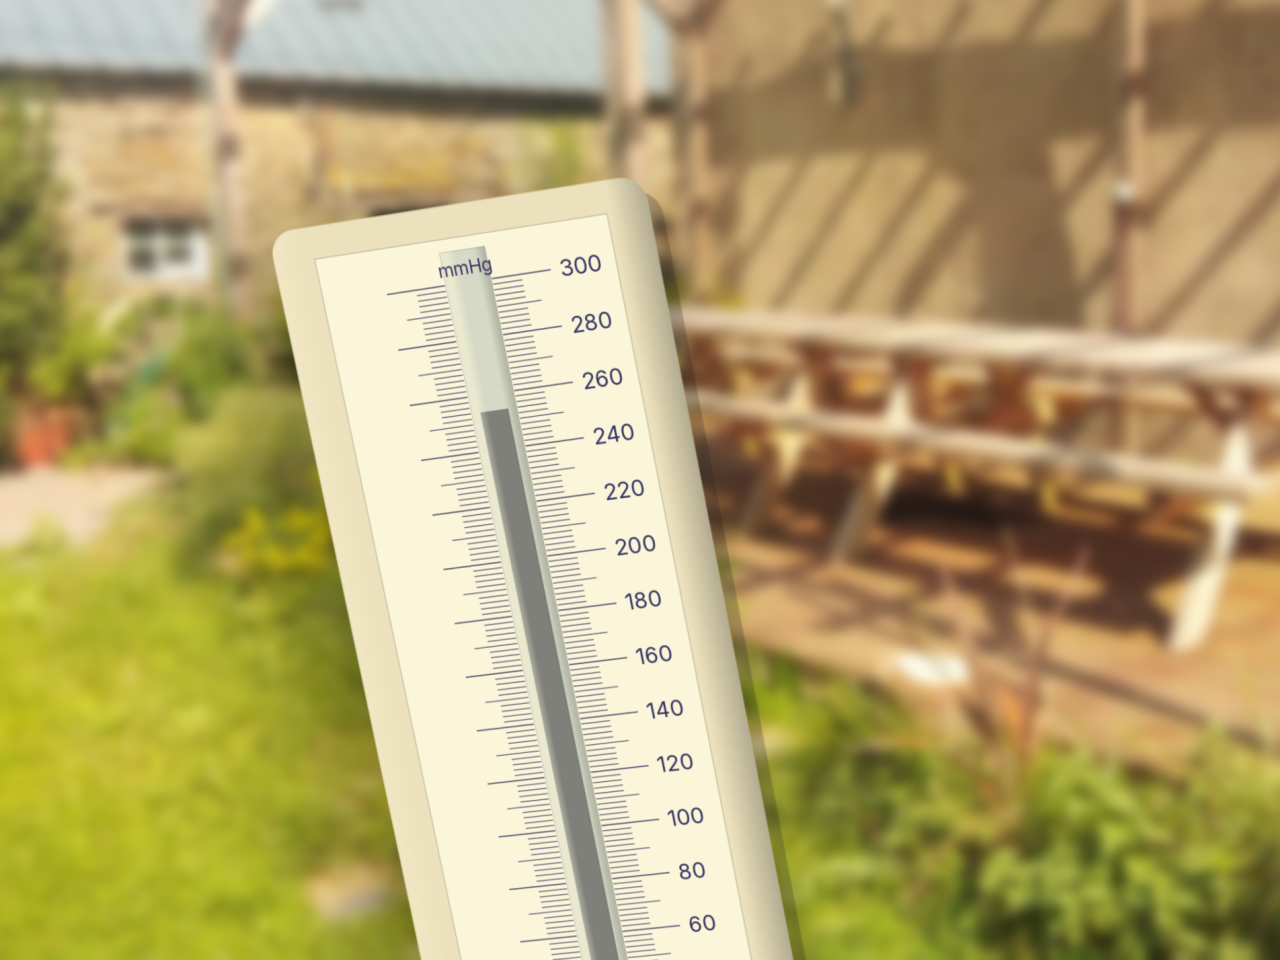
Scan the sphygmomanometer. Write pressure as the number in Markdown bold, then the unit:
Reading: **254** mmHg
